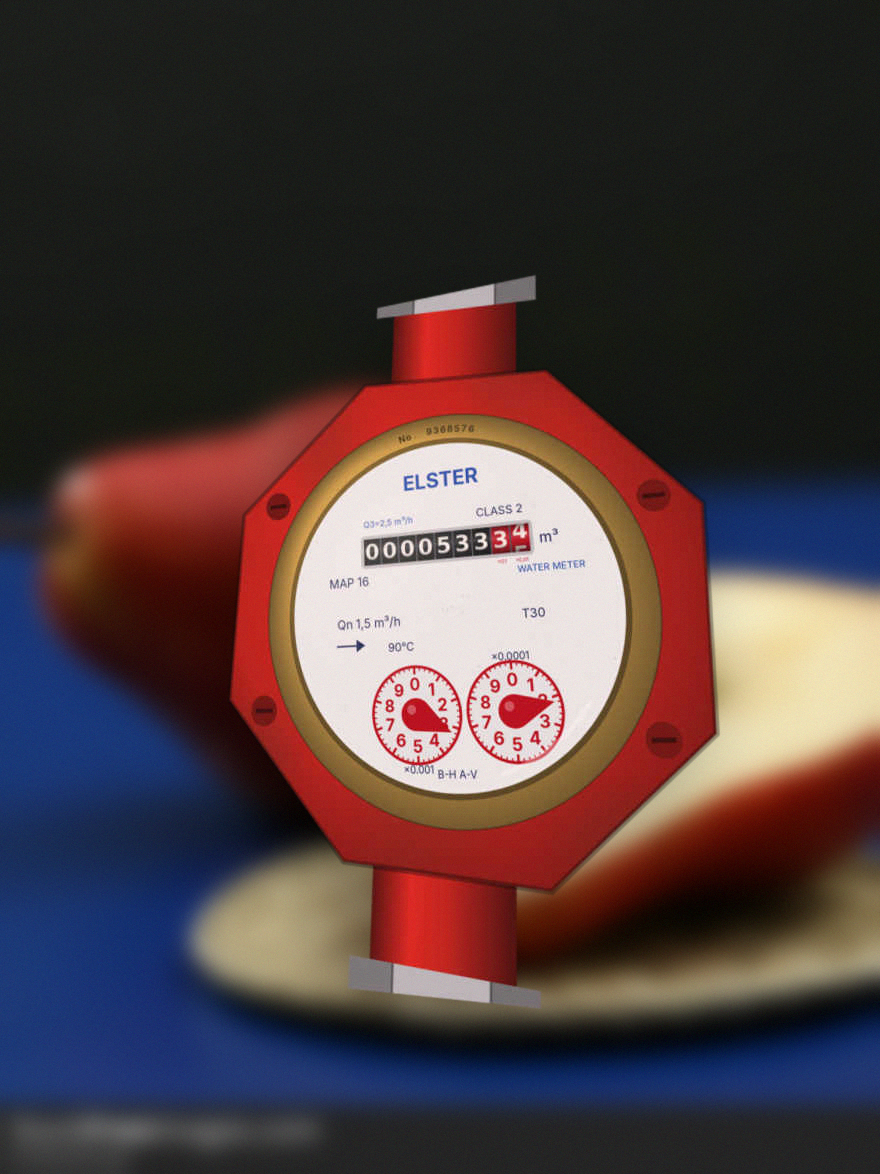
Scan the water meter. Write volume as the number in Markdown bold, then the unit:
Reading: **533.3432** m³
